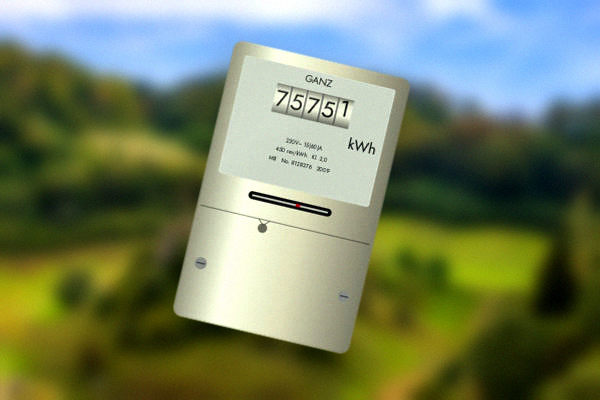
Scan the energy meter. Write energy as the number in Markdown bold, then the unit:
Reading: **75751** kWh
